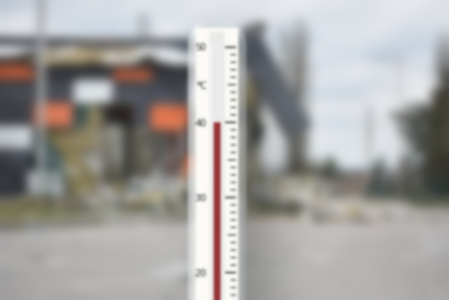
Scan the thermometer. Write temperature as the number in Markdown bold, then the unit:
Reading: **40** °C
